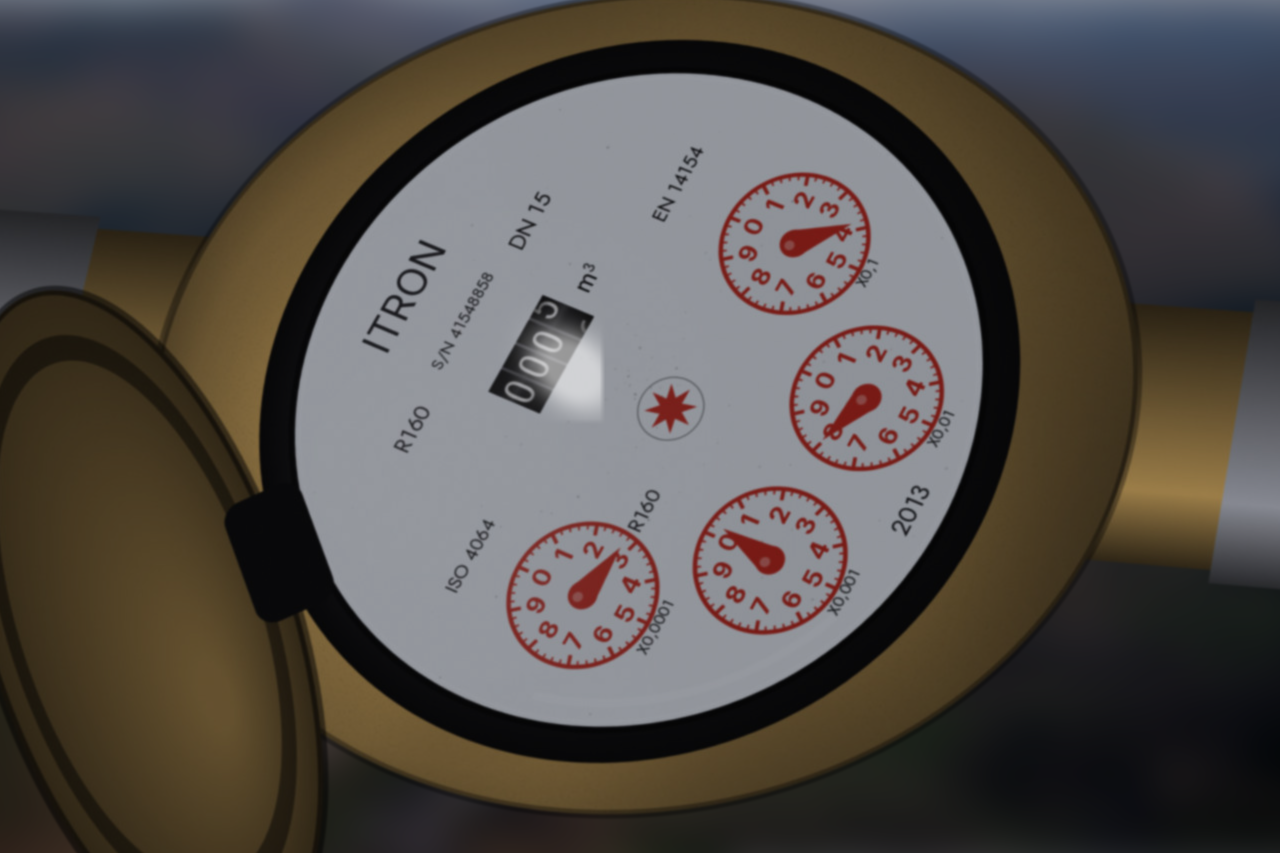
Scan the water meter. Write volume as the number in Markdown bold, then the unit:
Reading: **5.3802** m³
